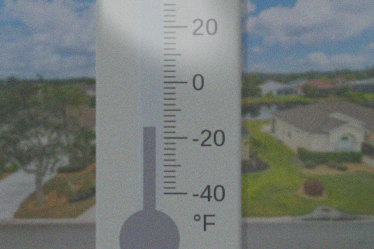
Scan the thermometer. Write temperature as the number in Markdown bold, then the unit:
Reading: **-16** °F
